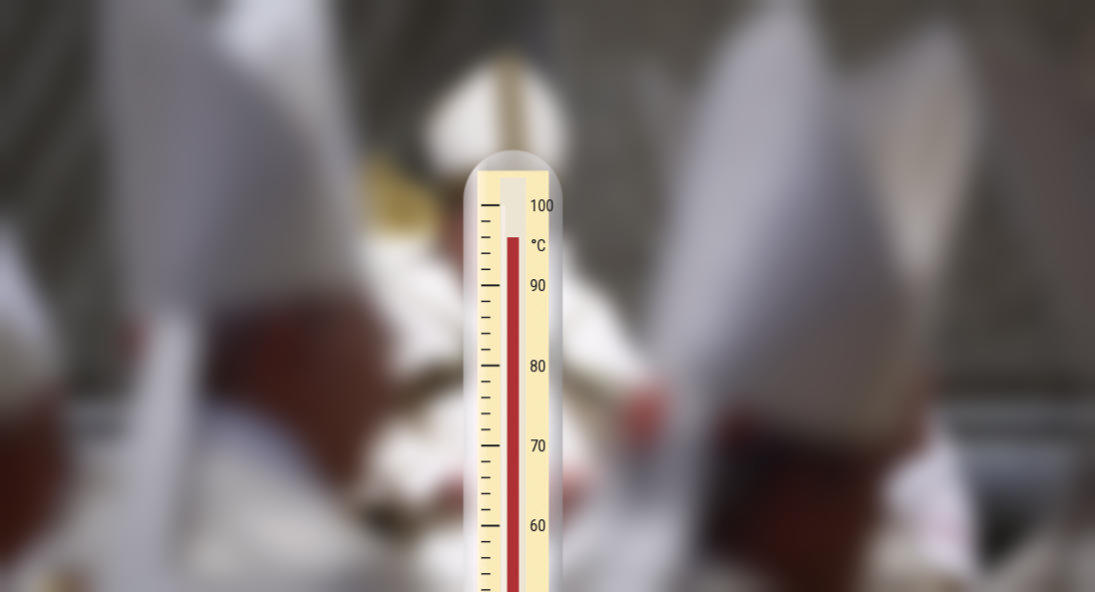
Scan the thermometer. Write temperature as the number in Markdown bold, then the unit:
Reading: **96** °C
